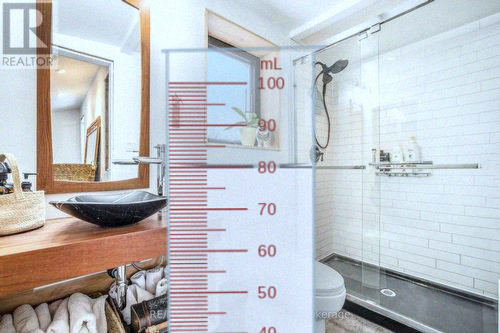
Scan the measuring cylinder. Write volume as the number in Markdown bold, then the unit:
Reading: **80** mL
